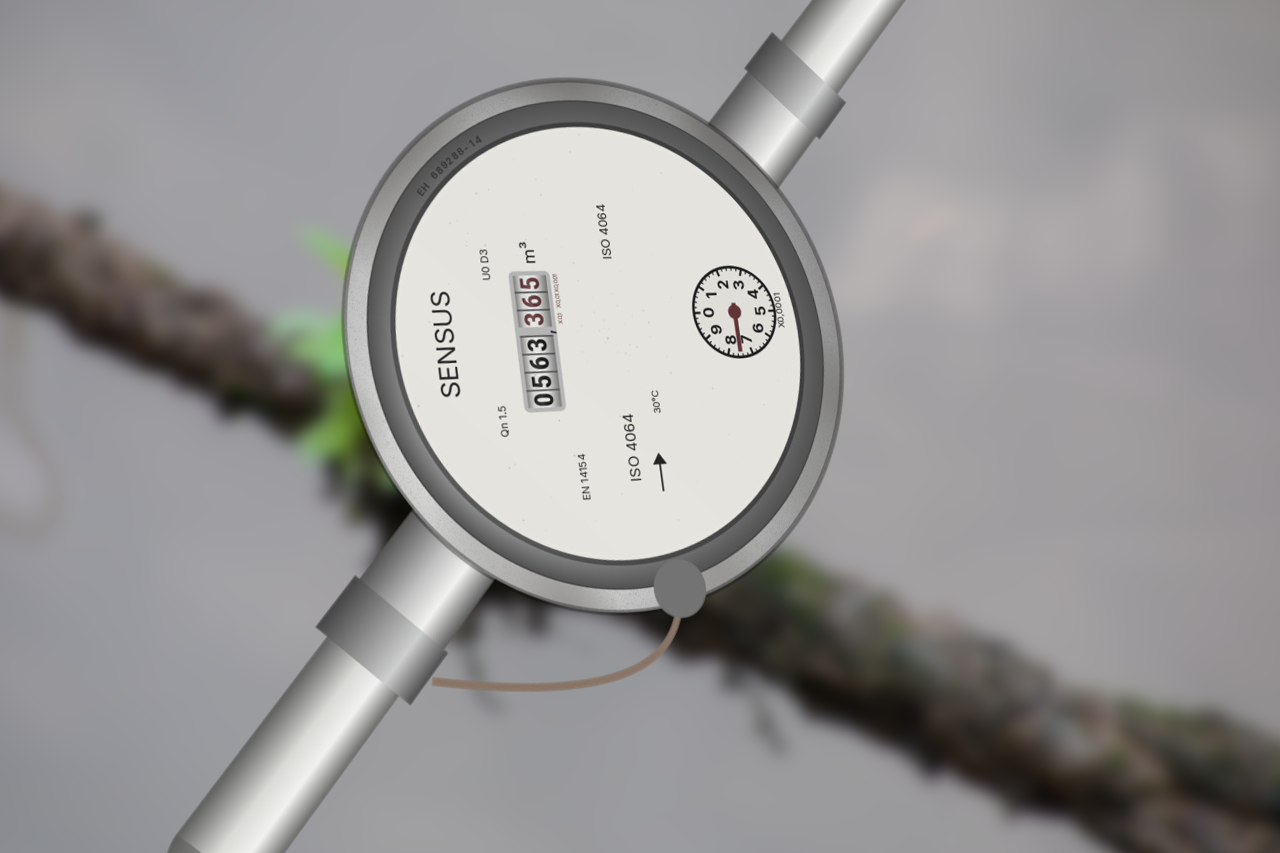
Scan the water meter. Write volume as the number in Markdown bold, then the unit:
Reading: **563.3657** m³
